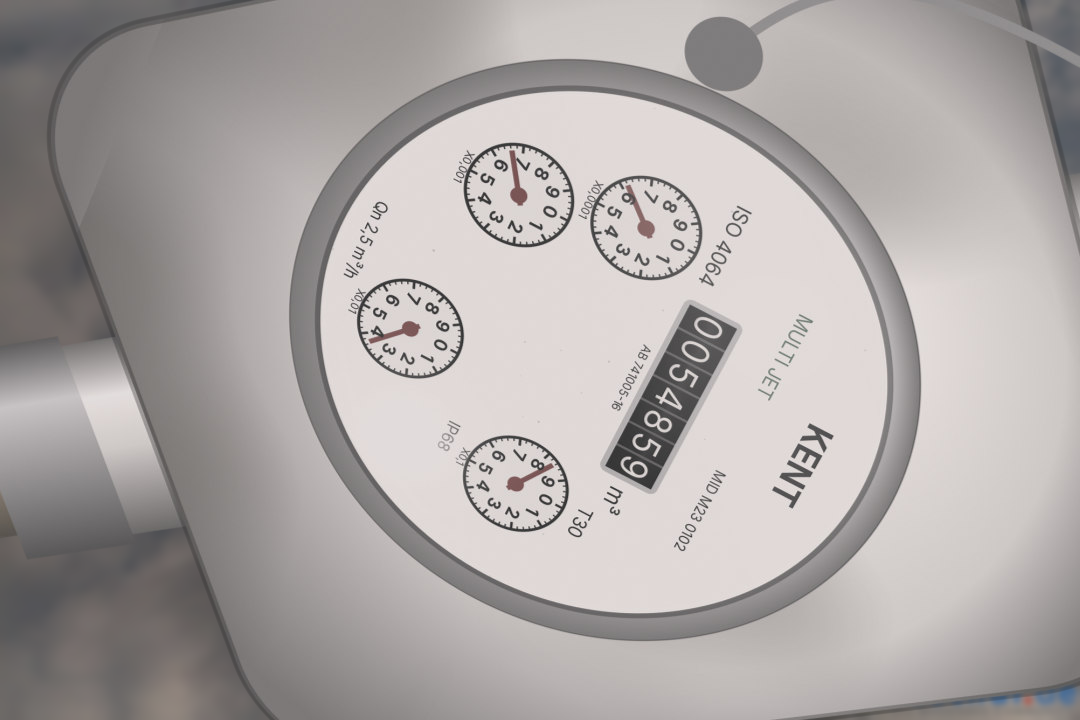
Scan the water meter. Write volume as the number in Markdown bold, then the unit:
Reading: **54859.8366** m³
